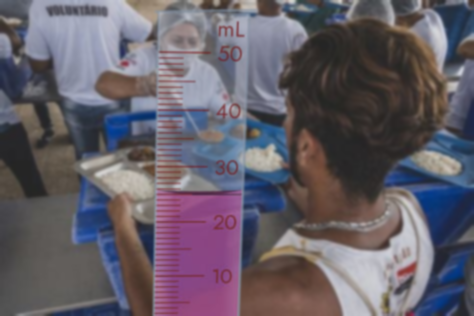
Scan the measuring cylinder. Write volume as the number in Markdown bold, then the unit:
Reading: **25** mL
